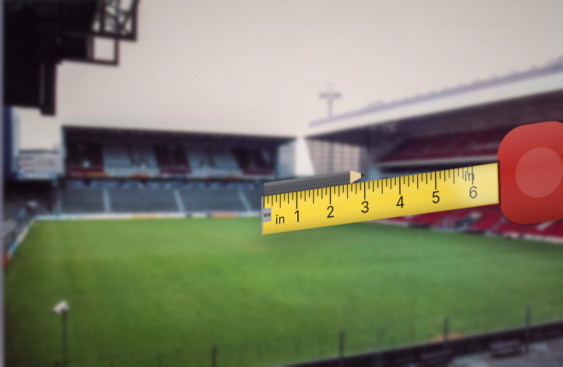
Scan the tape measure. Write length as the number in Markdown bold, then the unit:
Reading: **3** in
